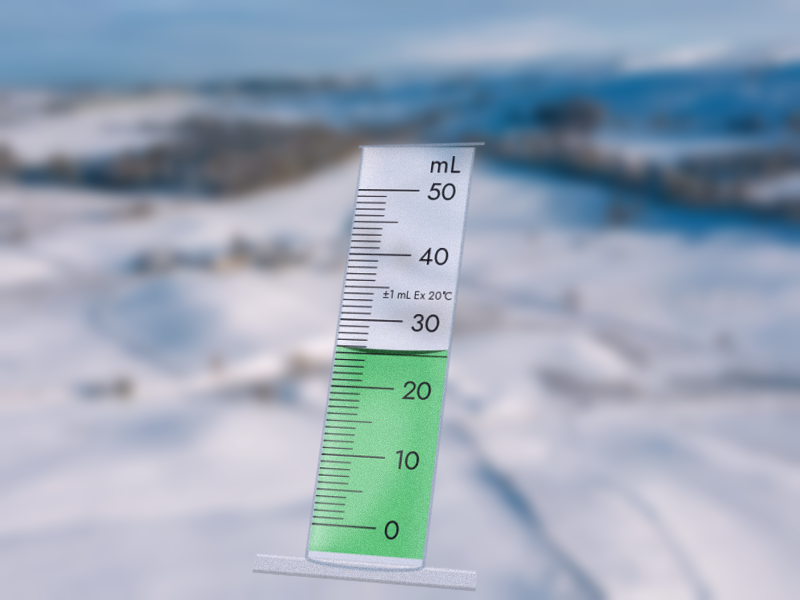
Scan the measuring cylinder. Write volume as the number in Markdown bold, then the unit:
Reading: **25** mL
